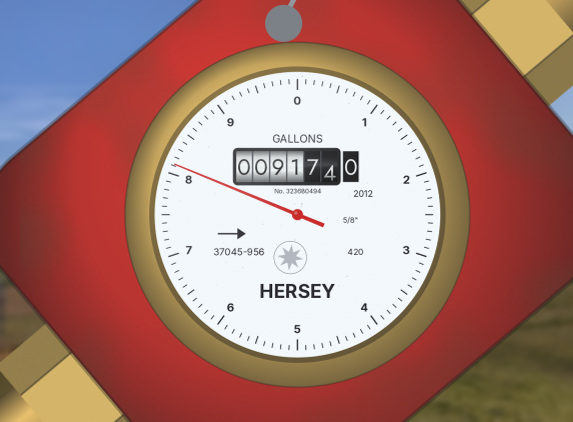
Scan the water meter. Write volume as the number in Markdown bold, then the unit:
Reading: **91738.1** gal
